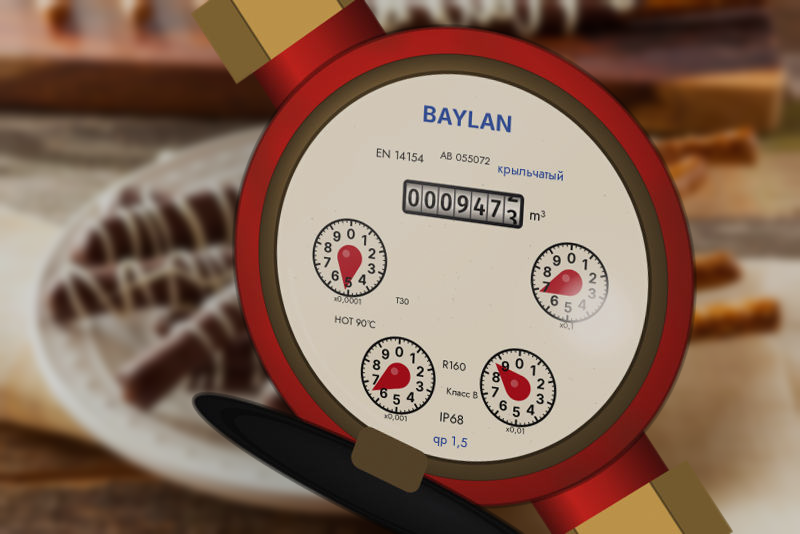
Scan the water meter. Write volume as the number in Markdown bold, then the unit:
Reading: **9472.6865** m³
